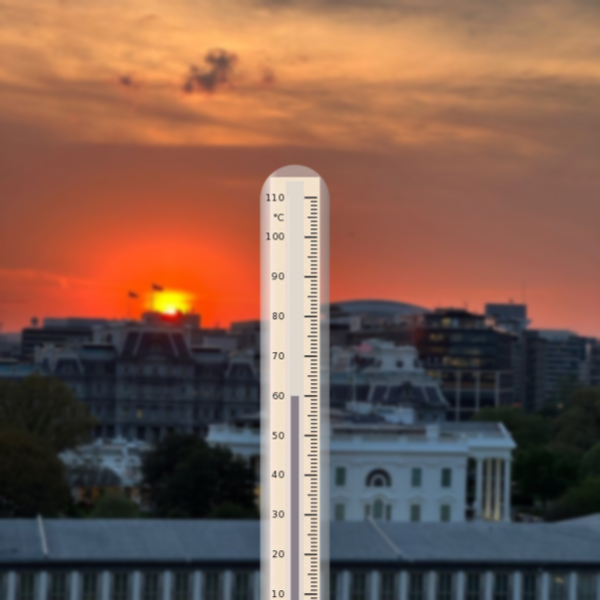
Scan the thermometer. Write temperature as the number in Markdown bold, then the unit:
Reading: **60** °C
